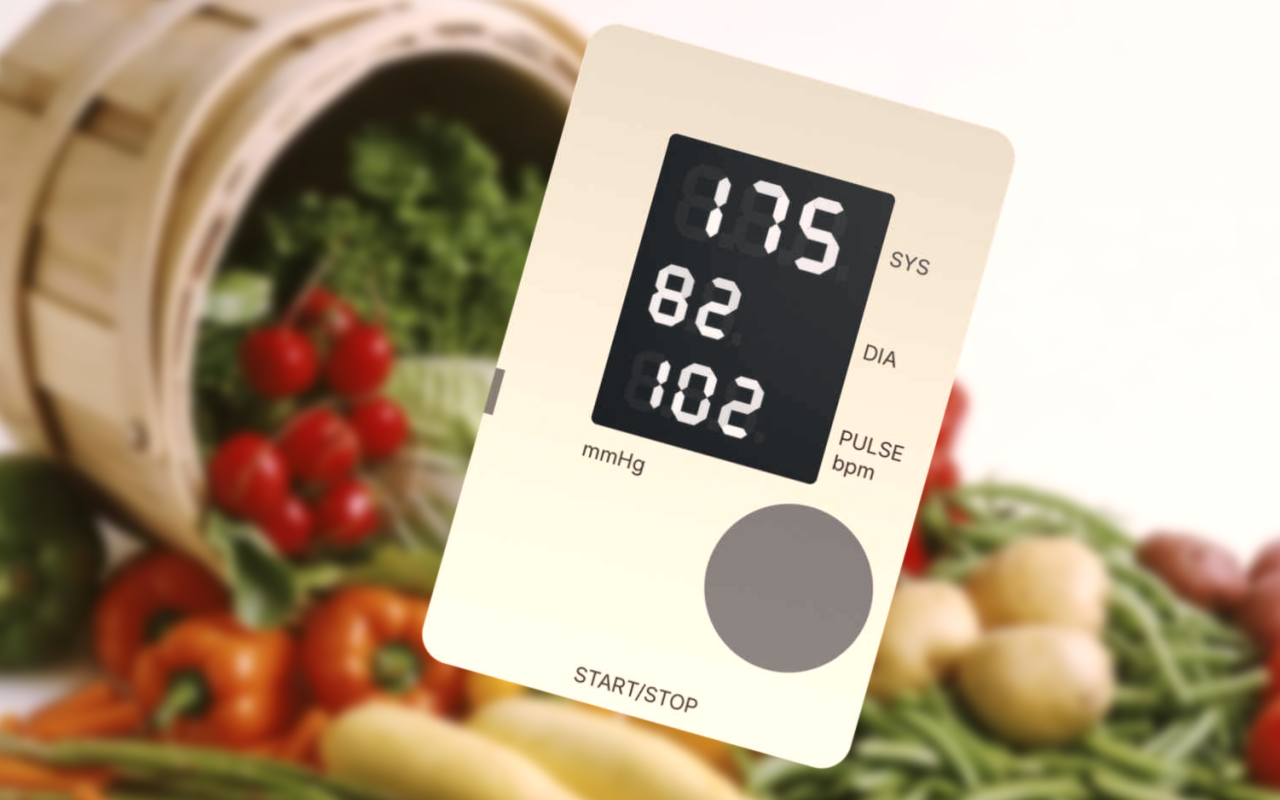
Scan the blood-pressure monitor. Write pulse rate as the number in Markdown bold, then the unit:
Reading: **102** bpm
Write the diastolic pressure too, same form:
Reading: **82** mmHg
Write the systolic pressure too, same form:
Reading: **175** mmHg
